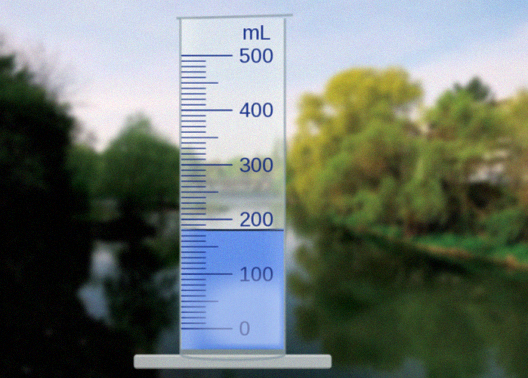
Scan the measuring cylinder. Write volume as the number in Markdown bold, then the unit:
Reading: **180** mL
